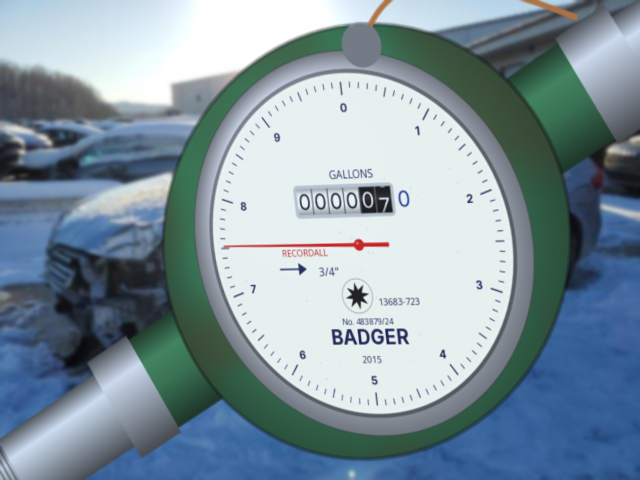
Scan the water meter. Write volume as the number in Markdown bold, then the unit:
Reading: **67.5** gal
